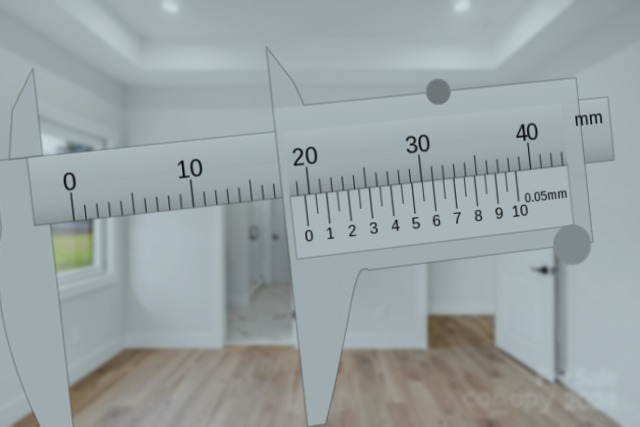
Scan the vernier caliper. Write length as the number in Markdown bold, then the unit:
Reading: **19.6** mm
